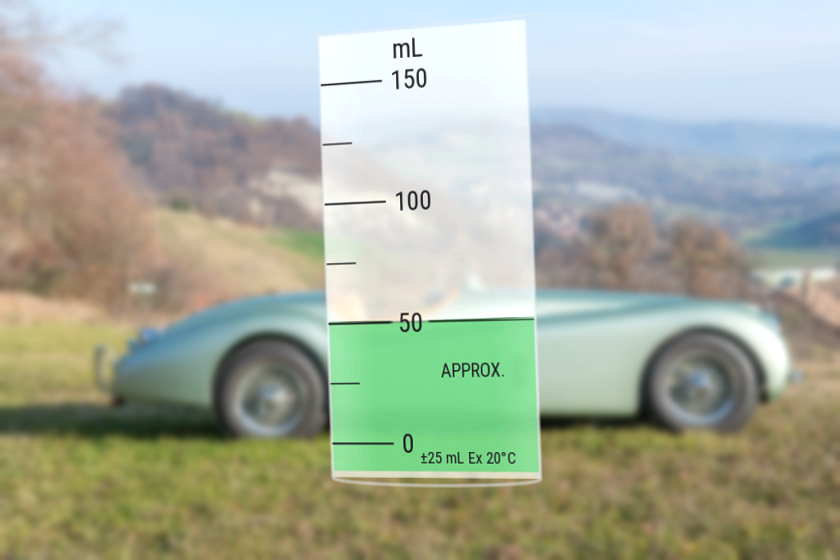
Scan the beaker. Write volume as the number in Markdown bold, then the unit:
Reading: **50** mL
